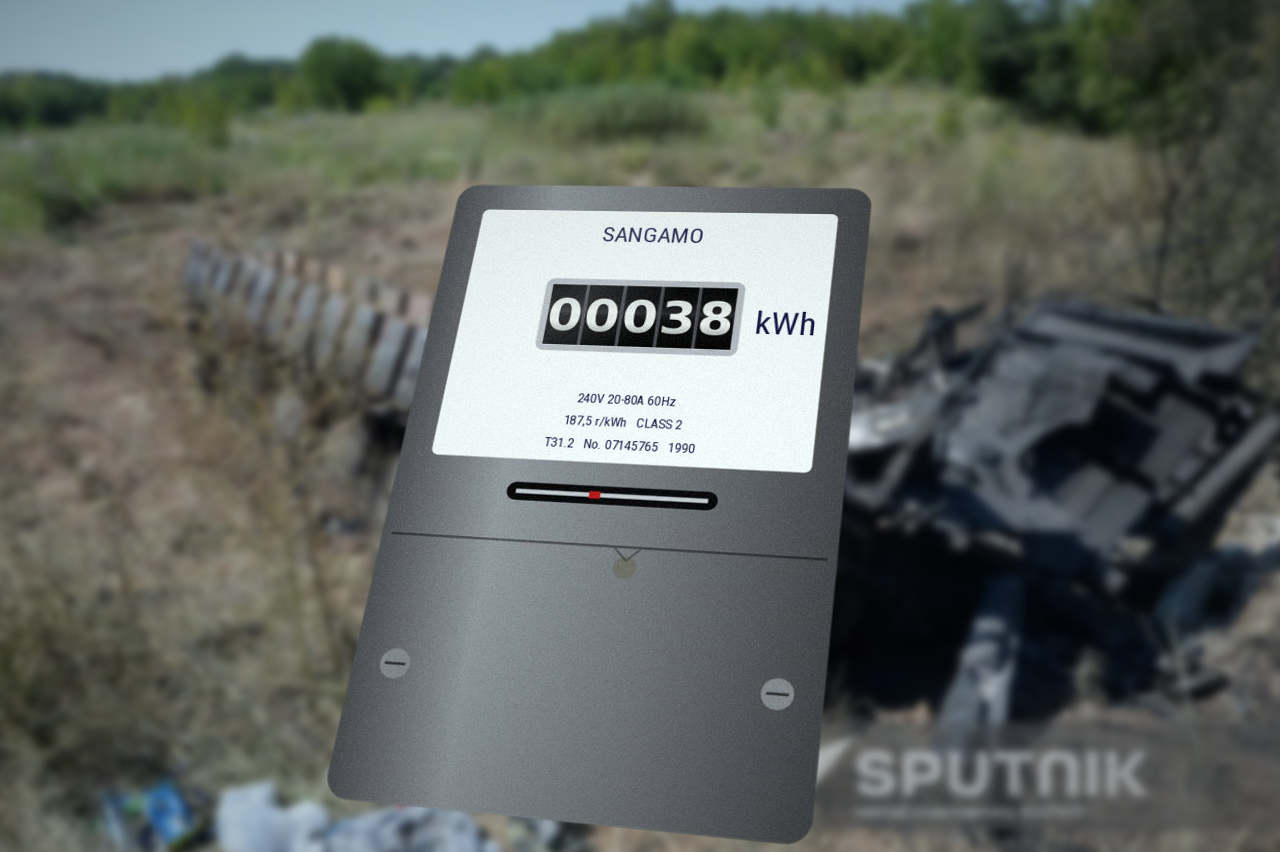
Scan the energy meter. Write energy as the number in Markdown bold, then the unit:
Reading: **38** kWh
